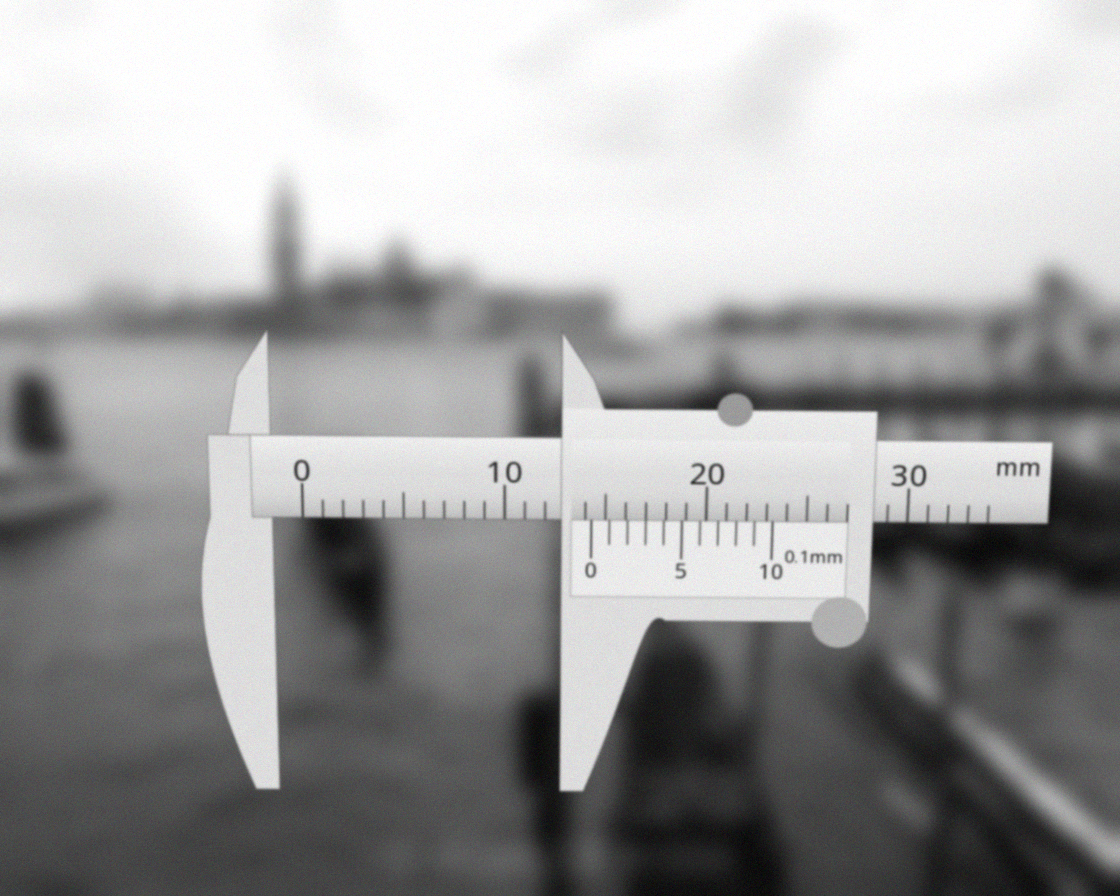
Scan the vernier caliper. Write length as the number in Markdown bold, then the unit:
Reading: **14.3** mm
